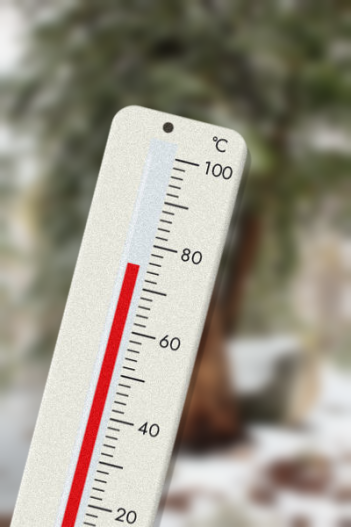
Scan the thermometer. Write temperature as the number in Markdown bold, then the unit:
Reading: **75** °C
